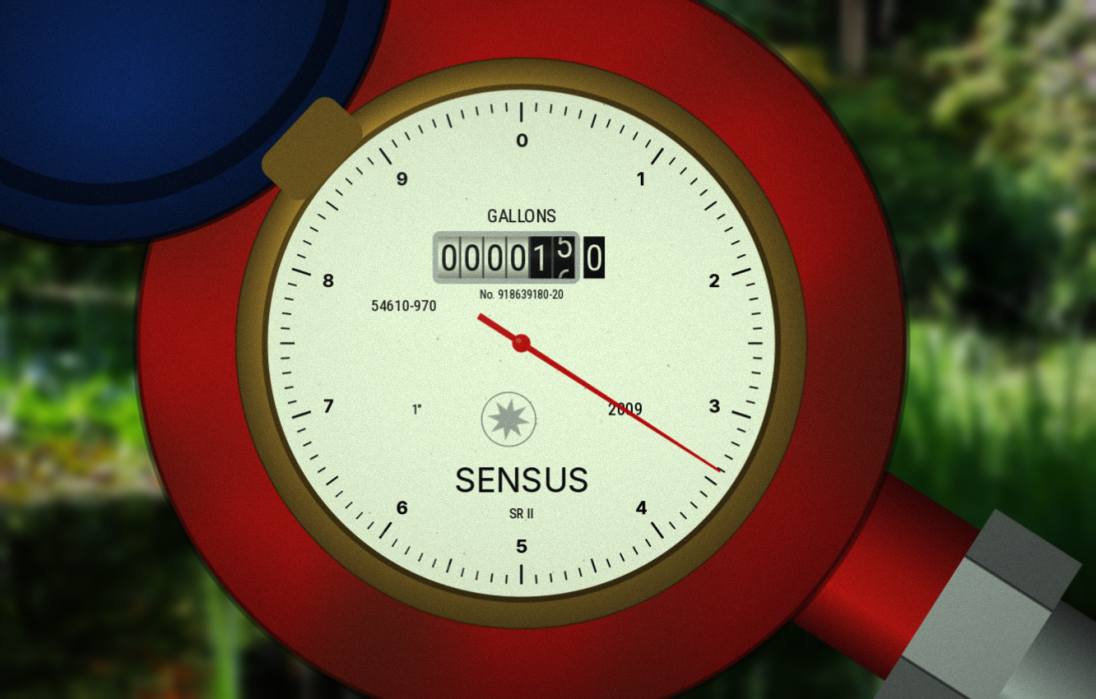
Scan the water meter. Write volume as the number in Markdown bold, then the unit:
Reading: **153.4** gal
